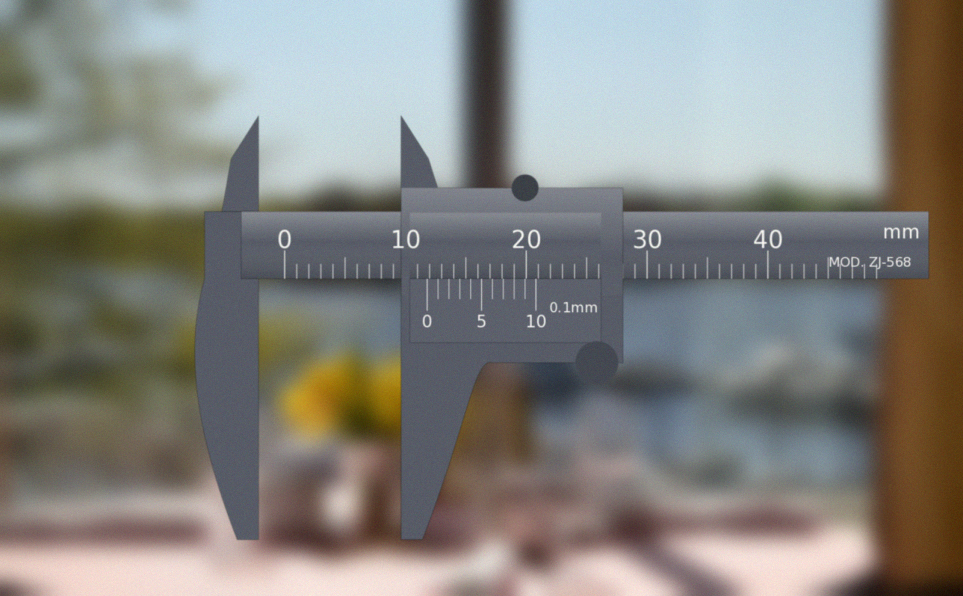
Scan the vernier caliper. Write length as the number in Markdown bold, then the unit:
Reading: **11.8** mm
